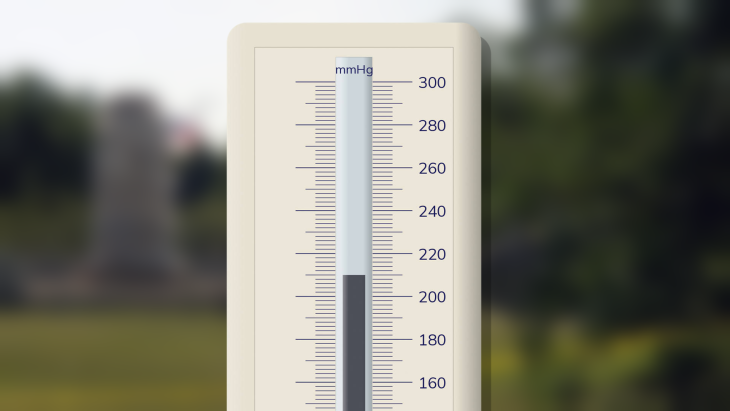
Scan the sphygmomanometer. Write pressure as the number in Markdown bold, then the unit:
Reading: **210** mmHg
